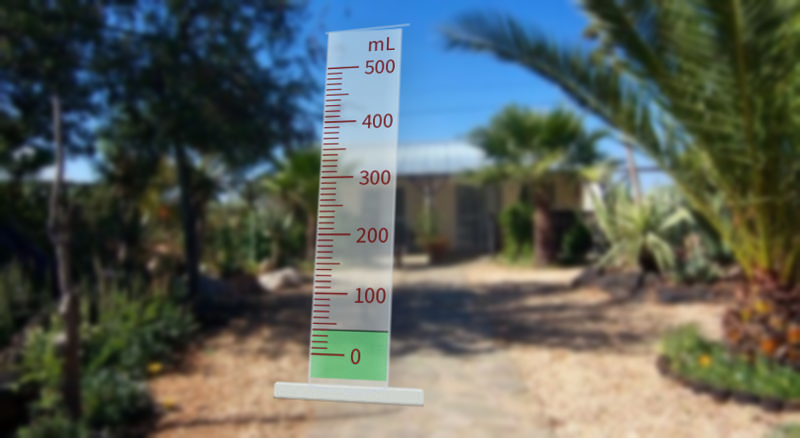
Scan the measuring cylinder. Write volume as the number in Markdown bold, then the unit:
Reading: **40** mL
